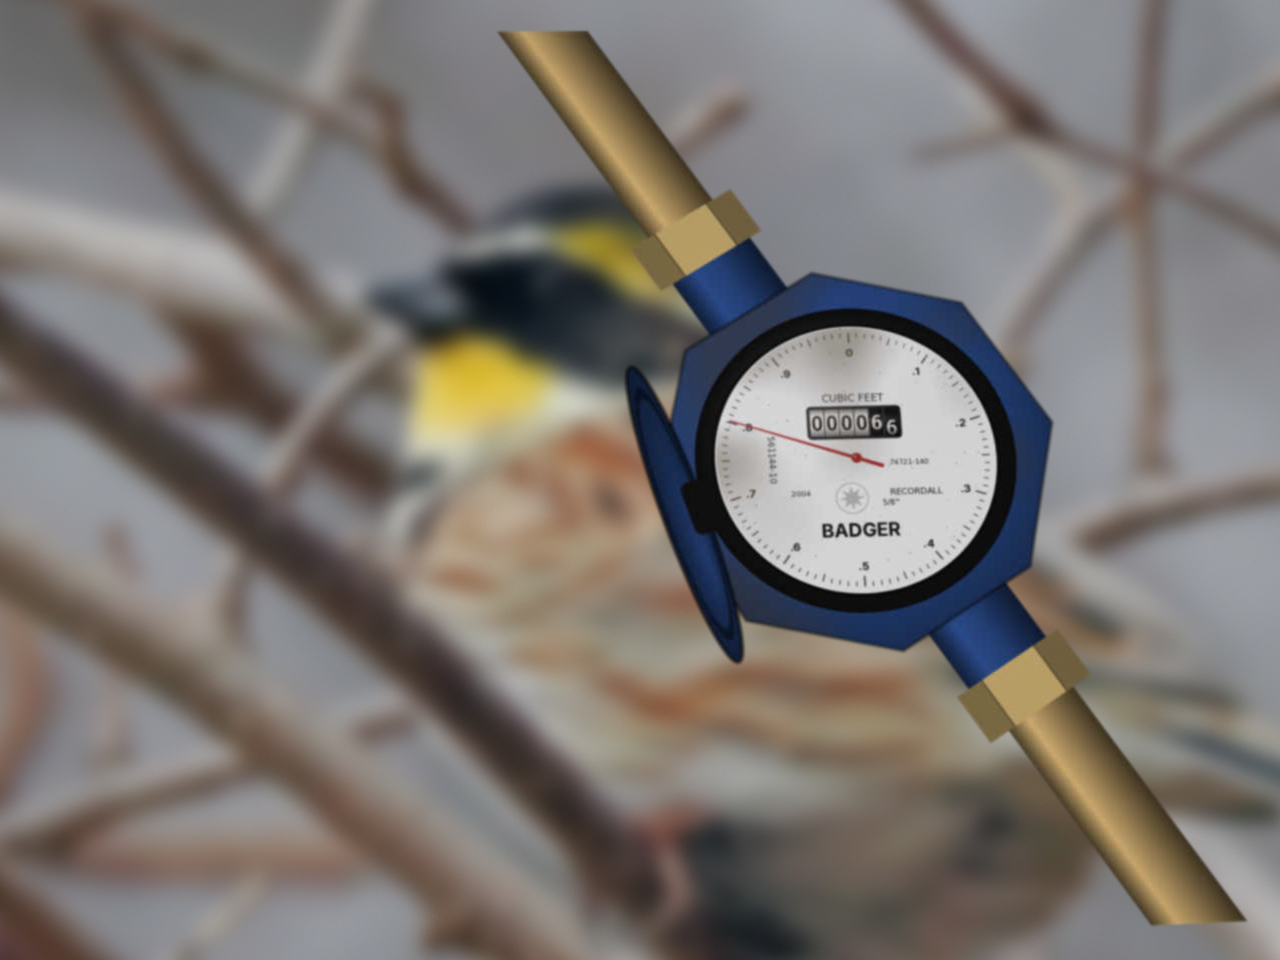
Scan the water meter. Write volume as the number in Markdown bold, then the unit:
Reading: **65.80** ft³
